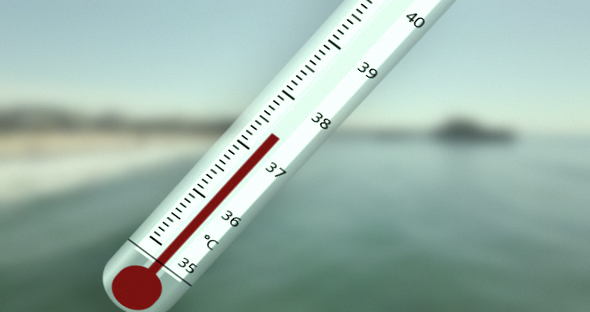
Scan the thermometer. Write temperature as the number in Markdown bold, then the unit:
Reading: **37.4** °C
